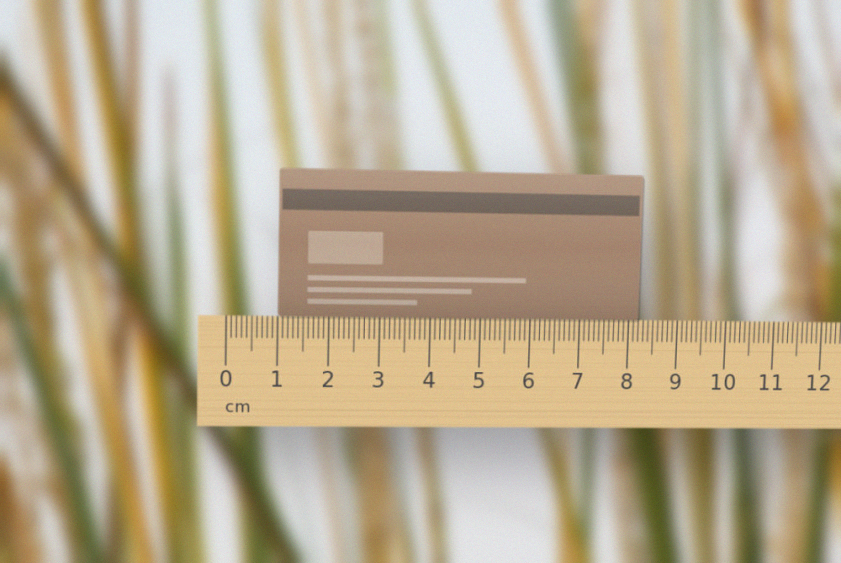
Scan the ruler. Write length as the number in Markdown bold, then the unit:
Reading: **7.2** cm
